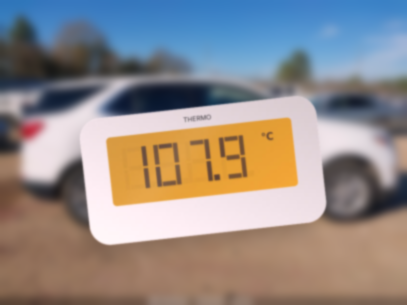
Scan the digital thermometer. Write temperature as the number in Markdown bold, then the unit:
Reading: **107.9** °C
